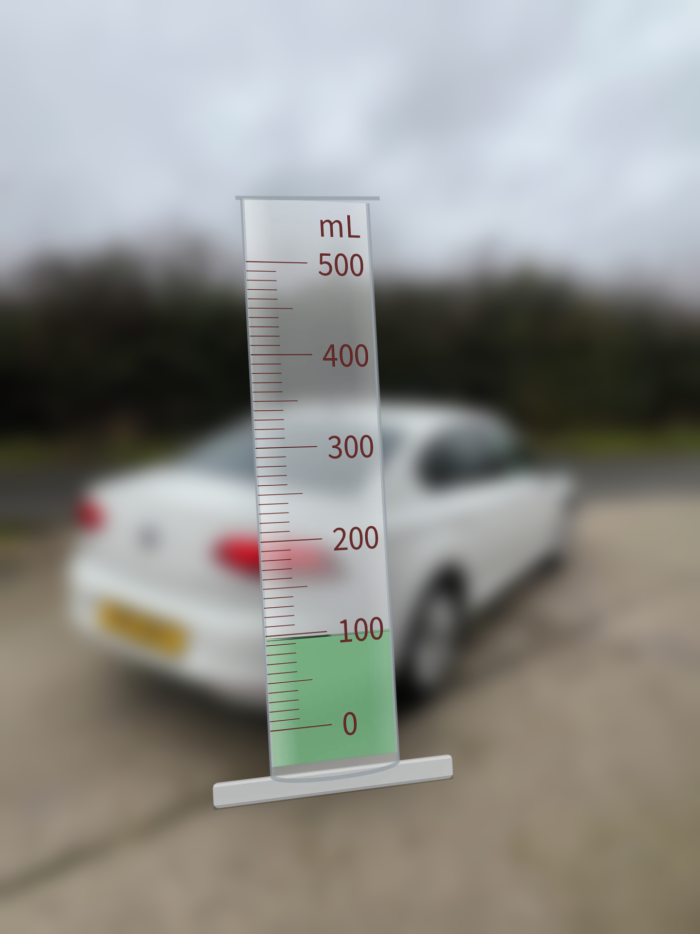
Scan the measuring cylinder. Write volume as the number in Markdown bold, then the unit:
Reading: **95** mL
